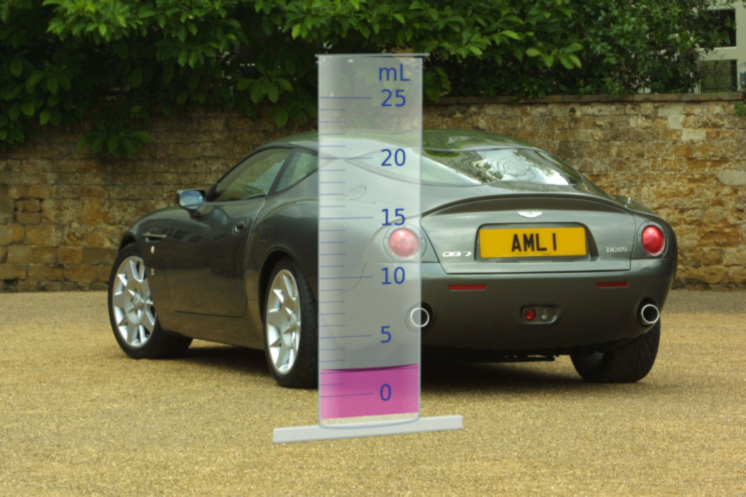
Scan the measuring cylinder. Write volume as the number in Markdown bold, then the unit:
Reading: **2** mL
